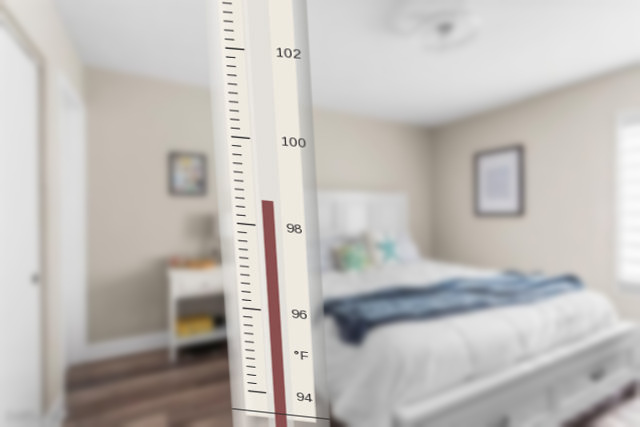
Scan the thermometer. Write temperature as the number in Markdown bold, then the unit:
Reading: **98.6** °F
